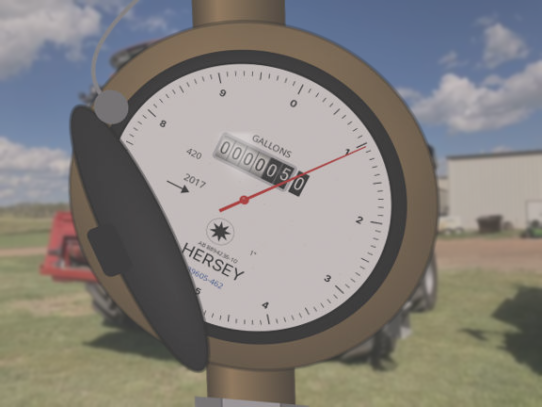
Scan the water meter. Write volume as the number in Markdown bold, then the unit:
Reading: **51.0** gal
